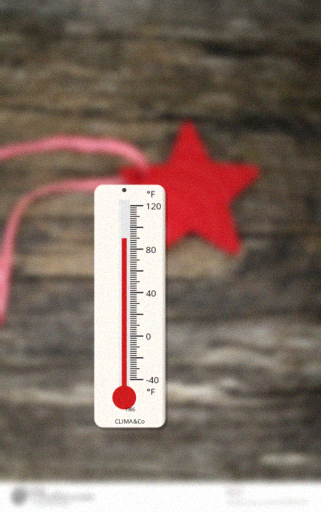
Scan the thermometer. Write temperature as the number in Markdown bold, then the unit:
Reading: **90** °F
